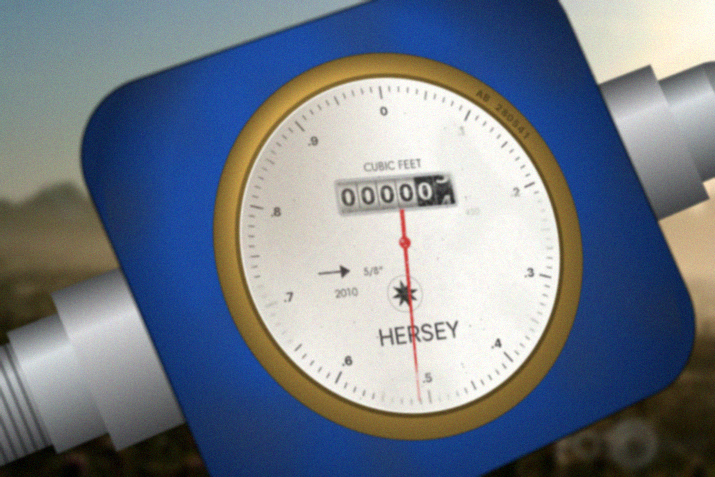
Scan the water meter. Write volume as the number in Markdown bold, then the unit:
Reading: **3.51** ft³
